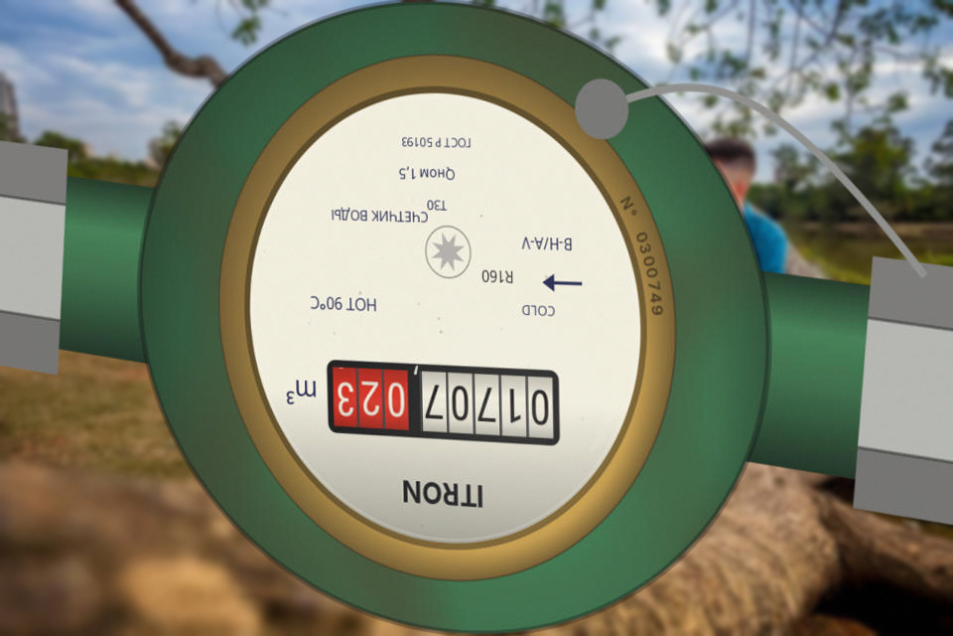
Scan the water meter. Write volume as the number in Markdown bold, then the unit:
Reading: **1707.023** m³
